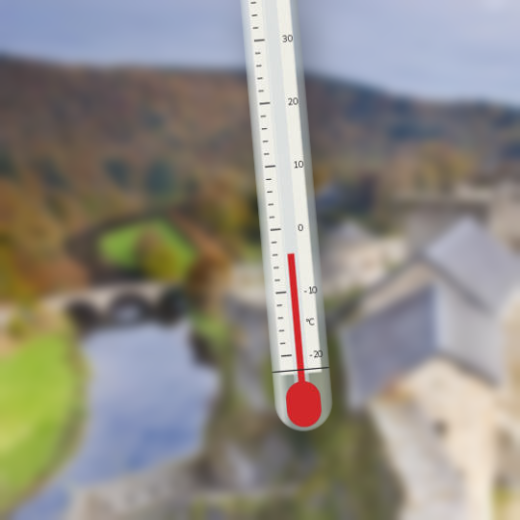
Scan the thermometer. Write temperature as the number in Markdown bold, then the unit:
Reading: **-4** °C
